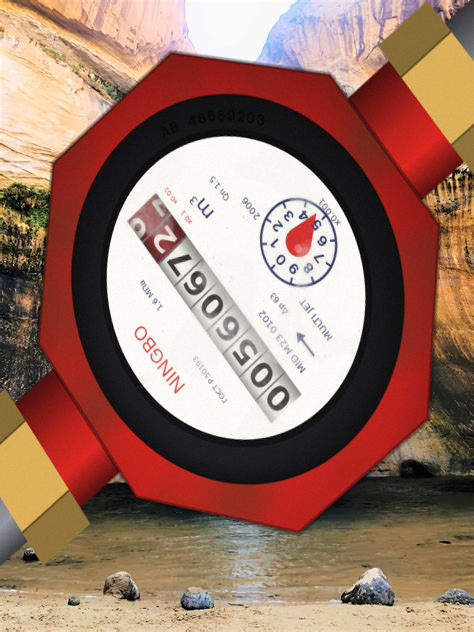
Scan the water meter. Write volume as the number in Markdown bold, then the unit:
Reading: **56067.264** m³
